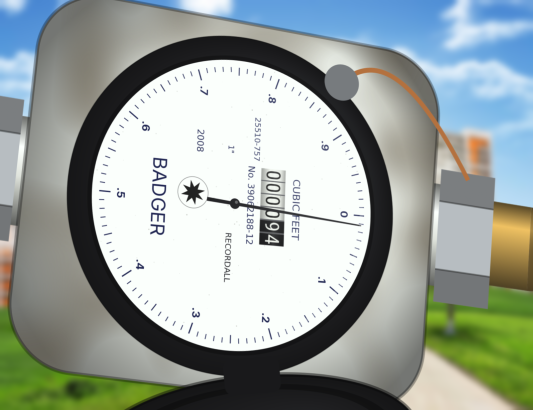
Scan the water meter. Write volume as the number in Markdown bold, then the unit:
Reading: **94.01** ft³
